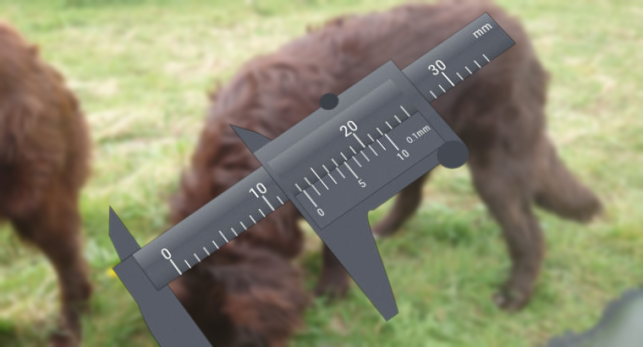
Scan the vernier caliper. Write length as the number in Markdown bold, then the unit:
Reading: **13.2** mm
